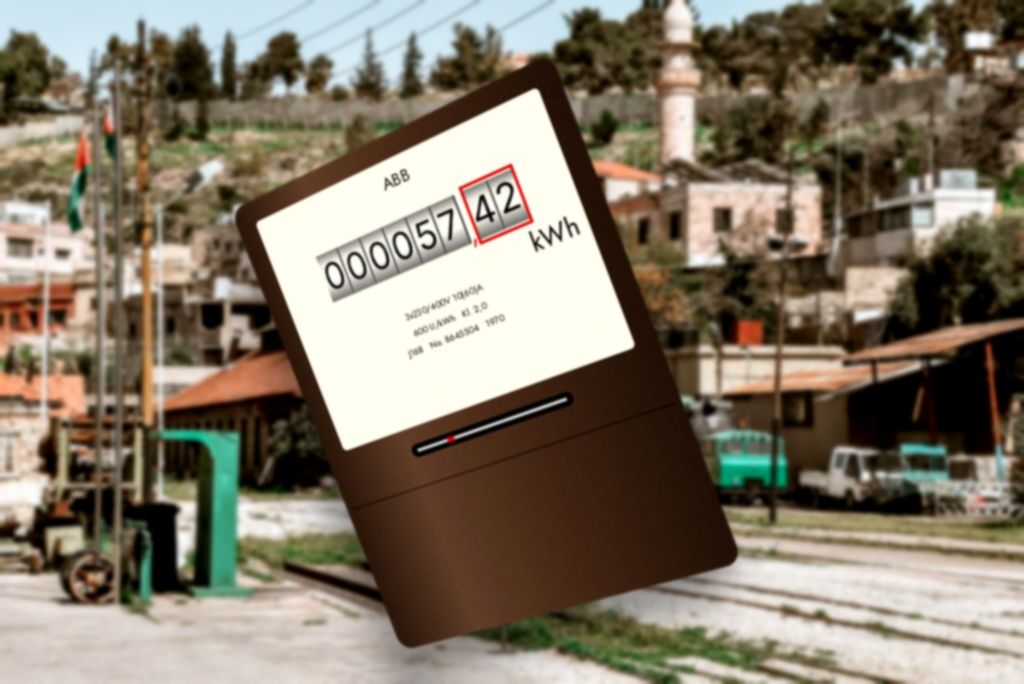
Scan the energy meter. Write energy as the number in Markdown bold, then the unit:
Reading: **57.42** kWh
